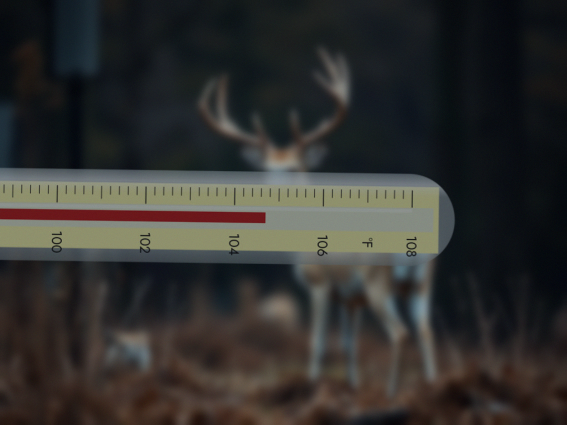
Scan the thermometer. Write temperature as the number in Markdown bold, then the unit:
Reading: **104.7** °F
